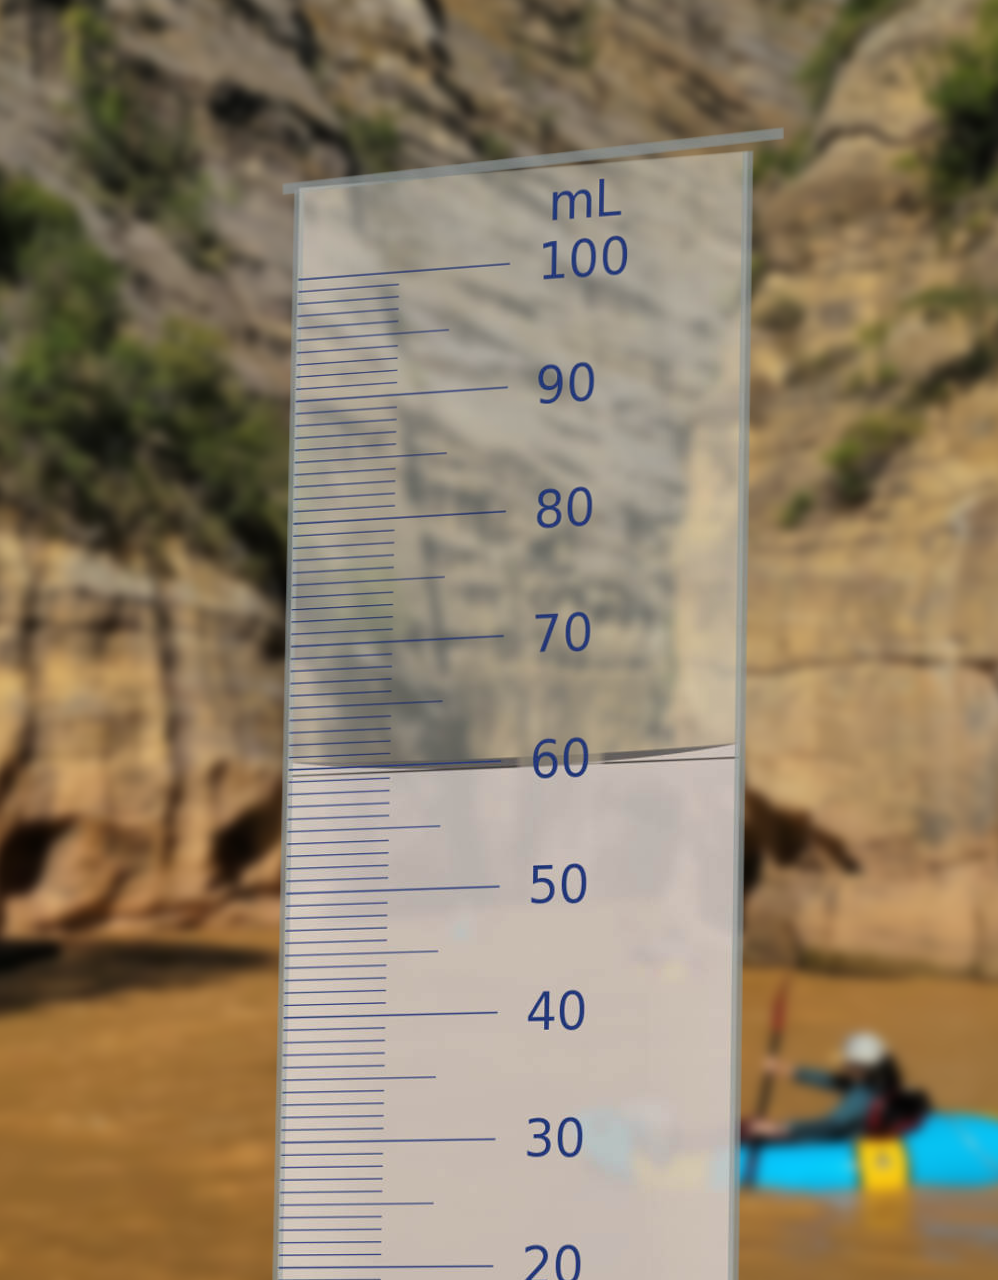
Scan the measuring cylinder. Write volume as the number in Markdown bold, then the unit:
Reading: **59.5** mL
